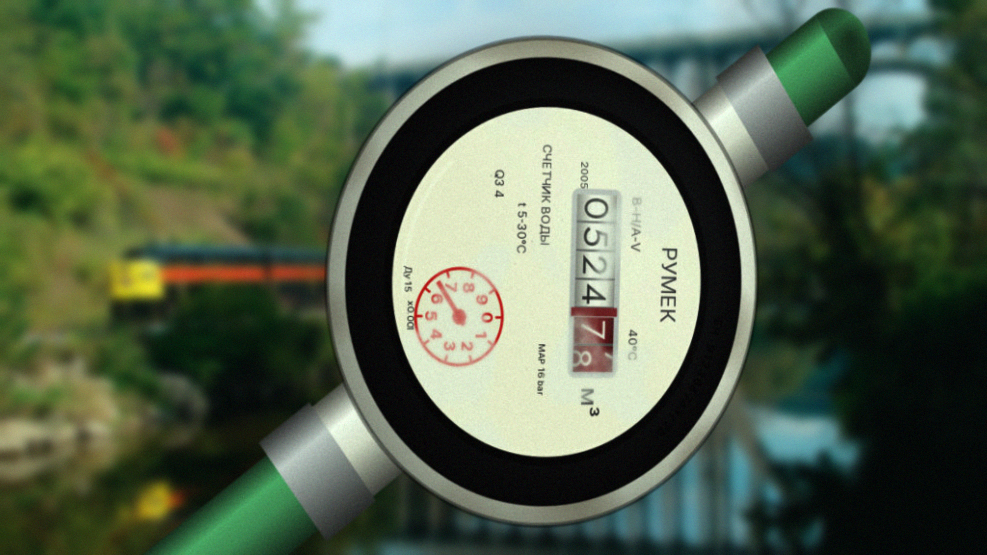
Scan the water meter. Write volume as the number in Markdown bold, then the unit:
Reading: **524.776** m³
